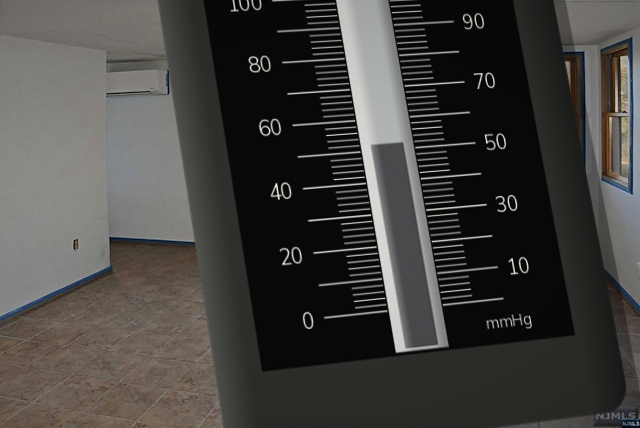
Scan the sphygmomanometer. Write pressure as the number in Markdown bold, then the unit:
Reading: **52** mmHg
